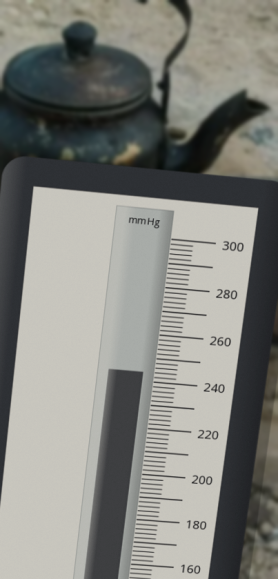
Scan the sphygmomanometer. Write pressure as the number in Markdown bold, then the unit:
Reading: **244** mmHg
